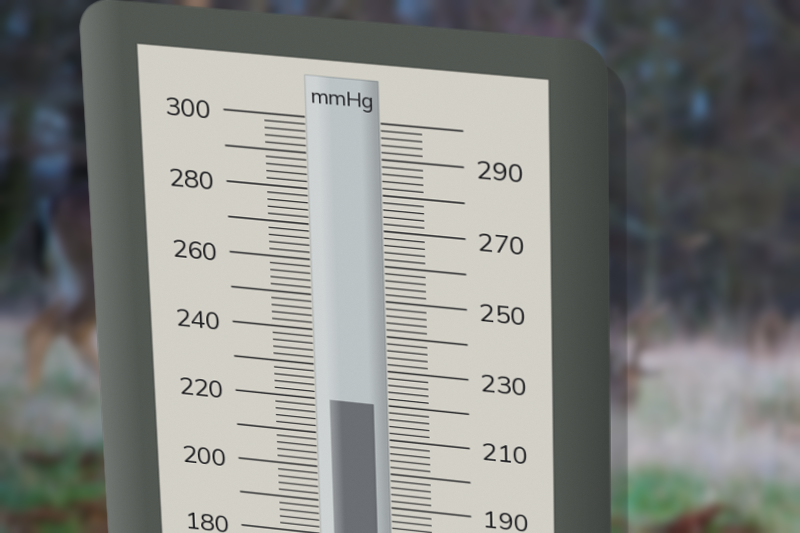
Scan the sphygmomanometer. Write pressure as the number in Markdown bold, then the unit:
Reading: **220** mmHg
